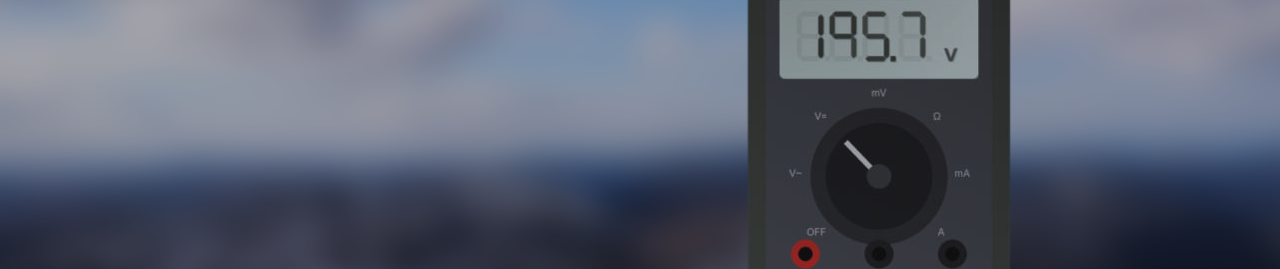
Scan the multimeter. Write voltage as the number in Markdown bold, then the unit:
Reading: **195.7** V
